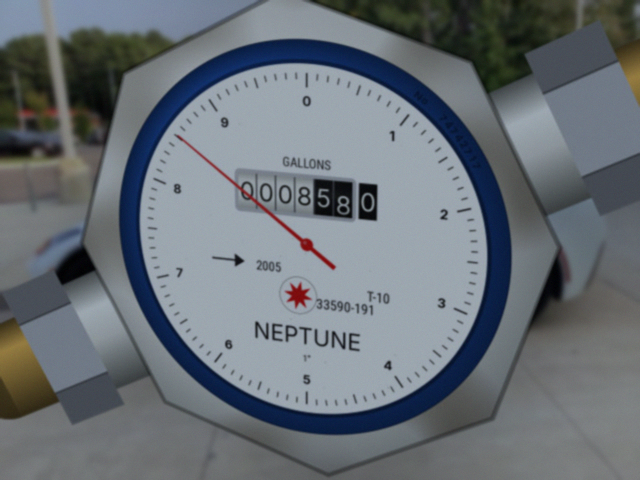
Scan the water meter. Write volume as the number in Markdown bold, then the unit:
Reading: **8578.5** gal
